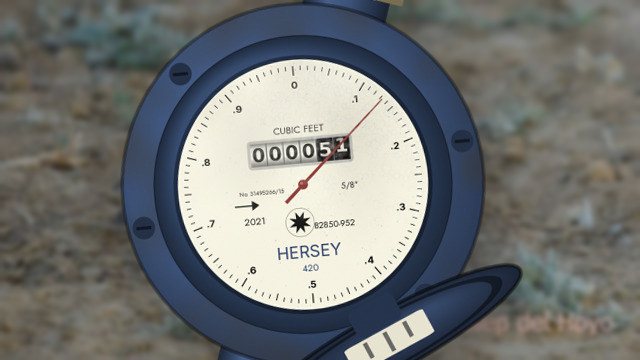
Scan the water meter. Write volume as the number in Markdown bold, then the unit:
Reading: **51.13** ft³
